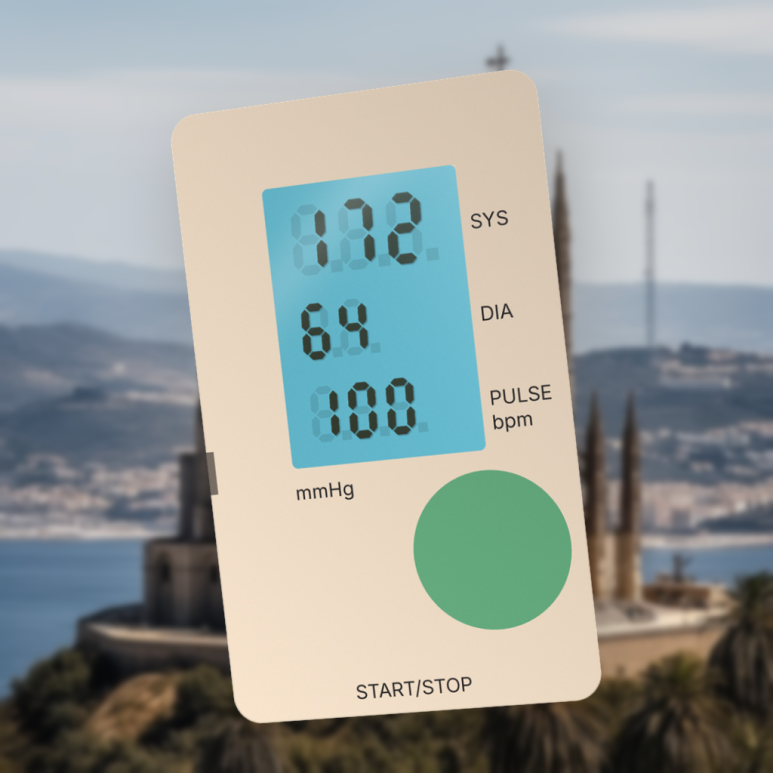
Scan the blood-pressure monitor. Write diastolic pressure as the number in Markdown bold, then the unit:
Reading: **64** mmHg
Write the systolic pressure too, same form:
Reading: **172** mmHg
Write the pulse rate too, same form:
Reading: **100** bpm
